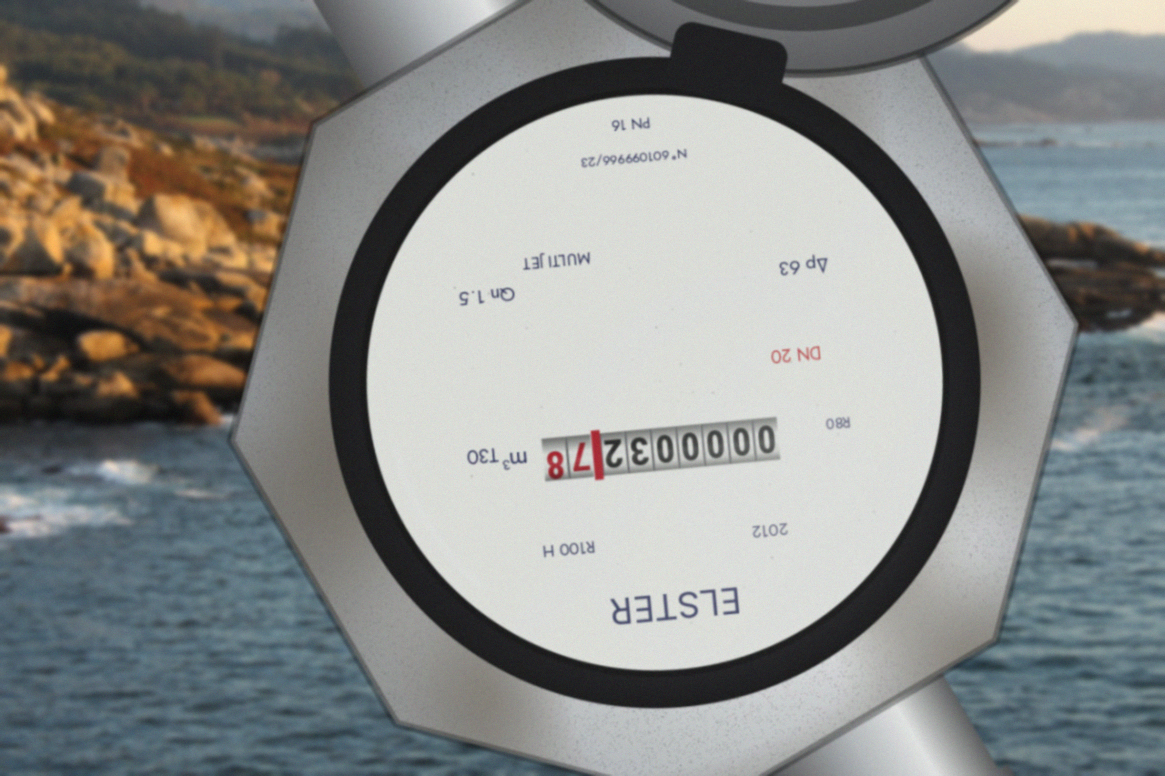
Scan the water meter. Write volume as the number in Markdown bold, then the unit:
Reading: **32.78** m³
